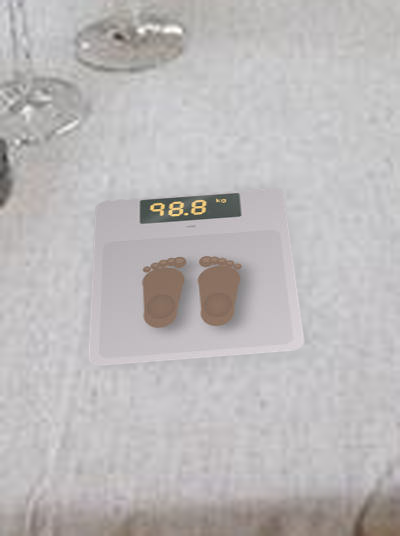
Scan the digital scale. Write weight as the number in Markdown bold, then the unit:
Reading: **98.8** kg
